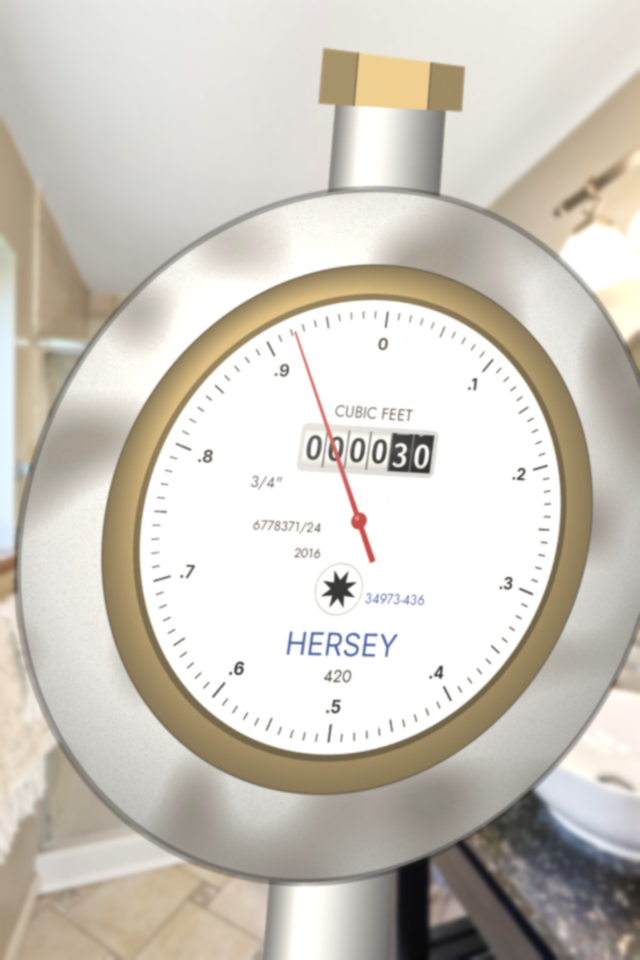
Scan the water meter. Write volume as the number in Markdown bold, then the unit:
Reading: **29.92** ft³
